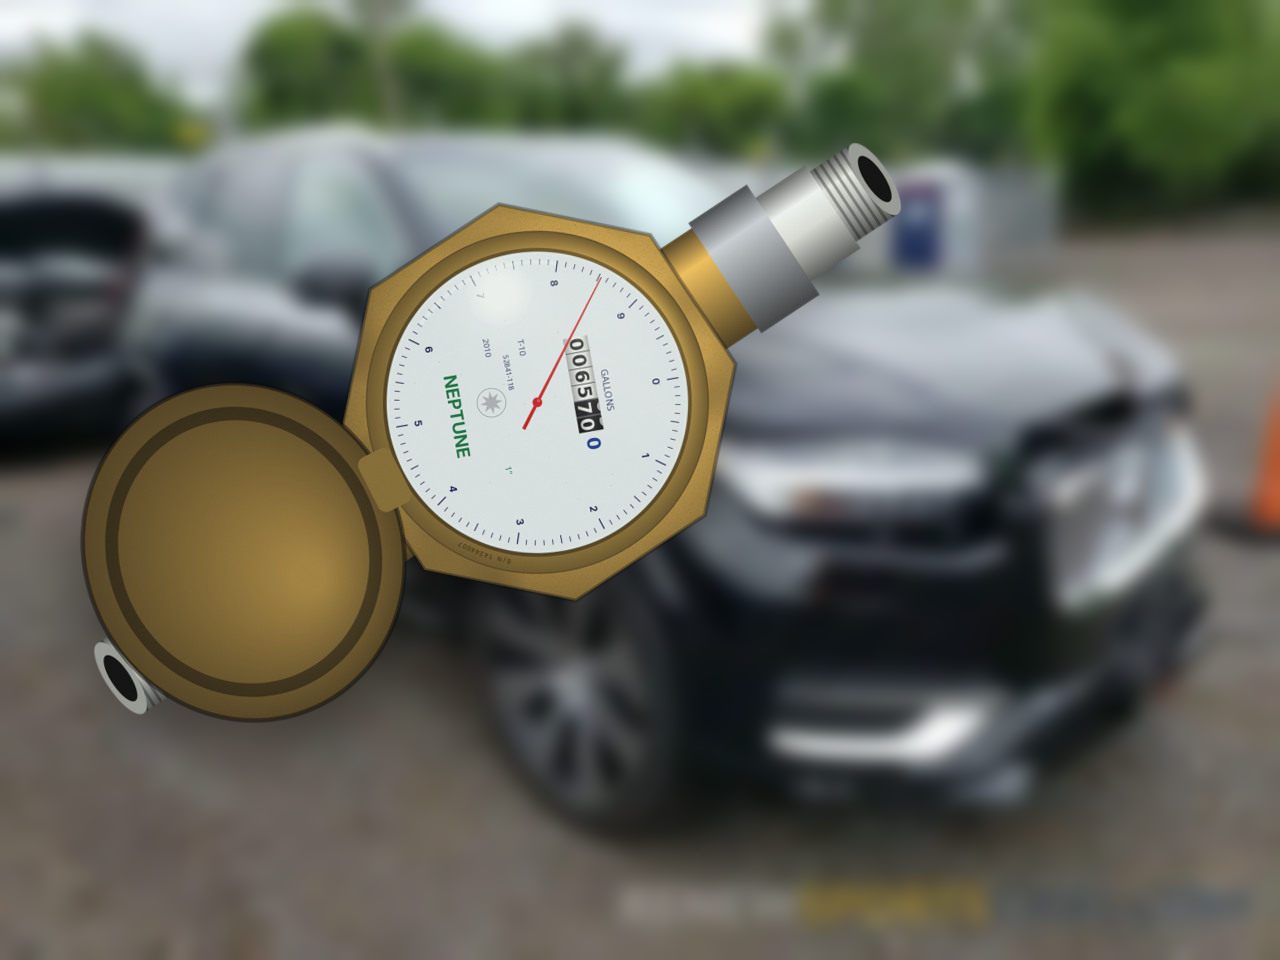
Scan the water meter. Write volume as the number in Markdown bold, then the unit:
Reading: **65698.5** gal
